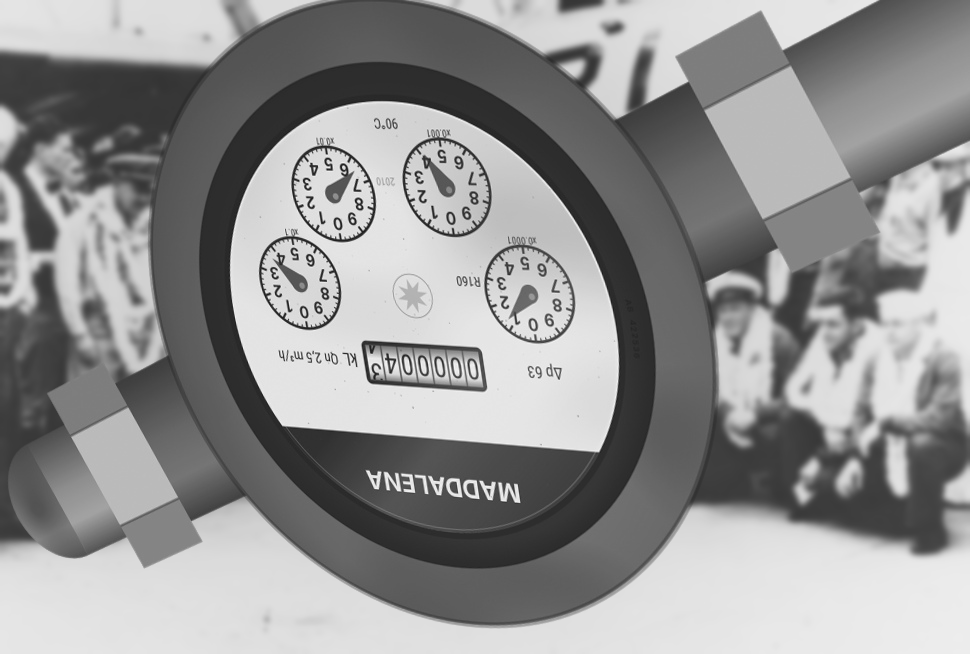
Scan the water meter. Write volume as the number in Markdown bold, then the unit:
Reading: **43.3641** kL
